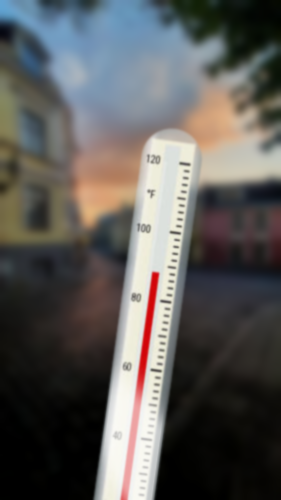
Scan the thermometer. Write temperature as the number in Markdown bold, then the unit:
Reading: **88** °F
